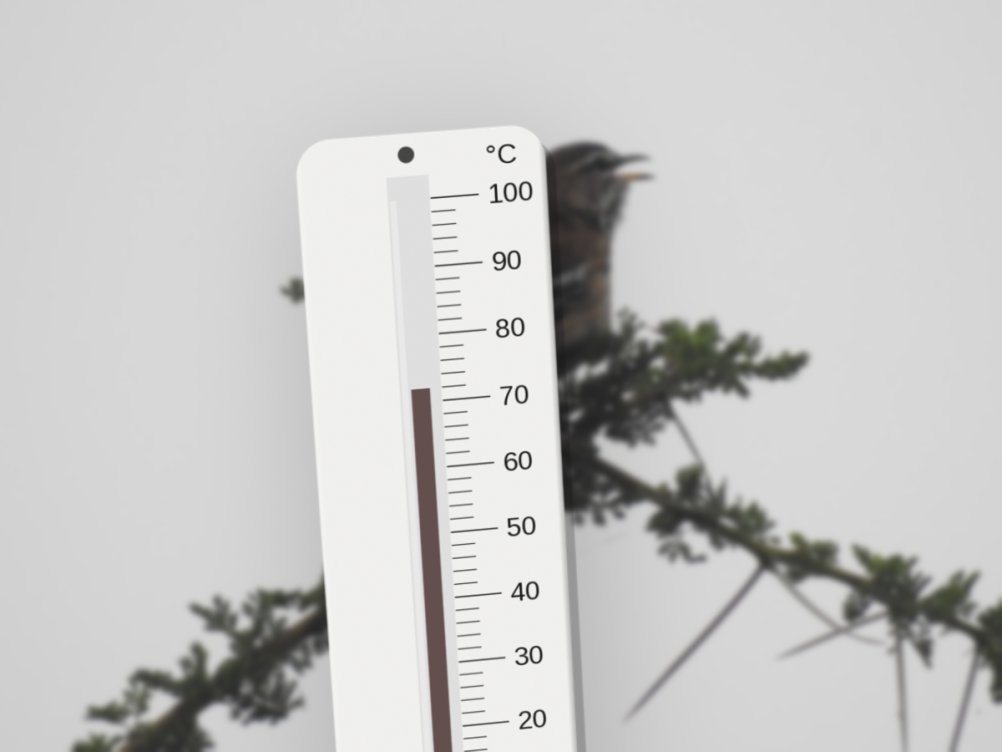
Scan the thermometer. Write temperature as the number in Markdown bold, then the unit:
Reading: **72** °C
